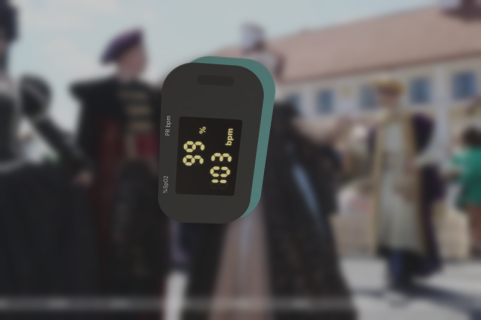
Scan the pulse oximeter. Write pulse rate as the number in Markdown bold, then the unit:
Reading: **103** bpm
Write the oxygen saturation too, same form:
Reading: **99** %
